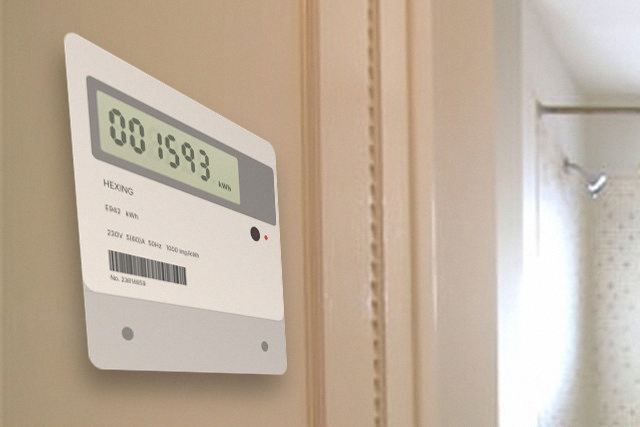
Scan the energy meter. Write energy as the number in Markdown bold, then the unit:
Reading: **1593** kWh
